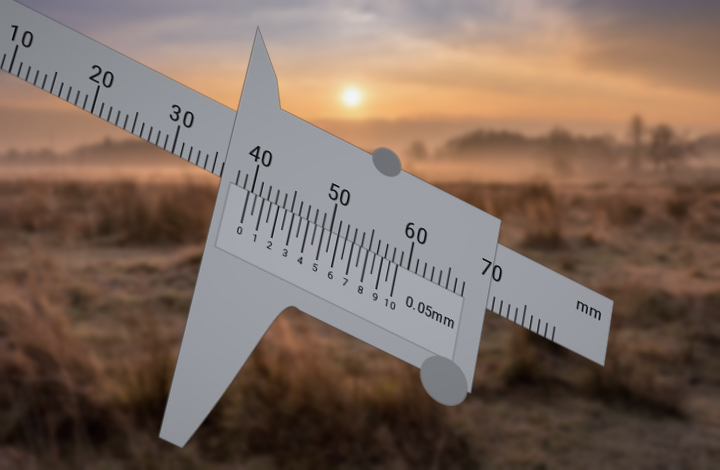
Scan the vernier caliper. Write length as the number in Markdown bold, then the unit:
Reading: **39.6** mm
